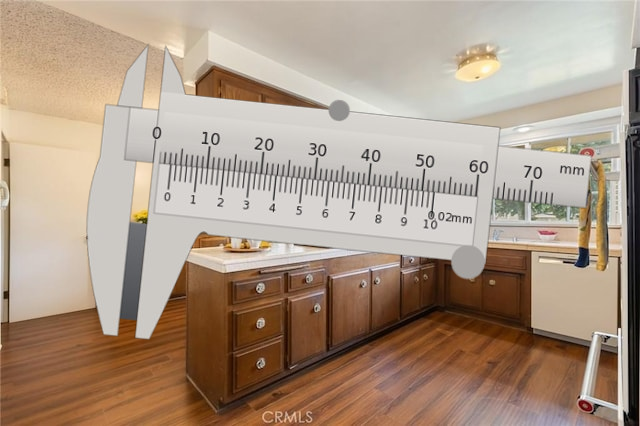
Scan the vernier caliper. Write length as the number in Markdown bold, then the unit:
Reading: **3.2** mm
